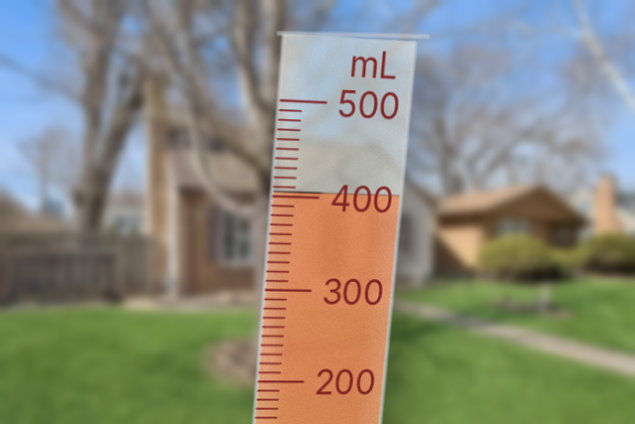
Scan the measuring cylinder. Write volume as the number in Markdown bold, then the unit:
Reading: **405** mL
